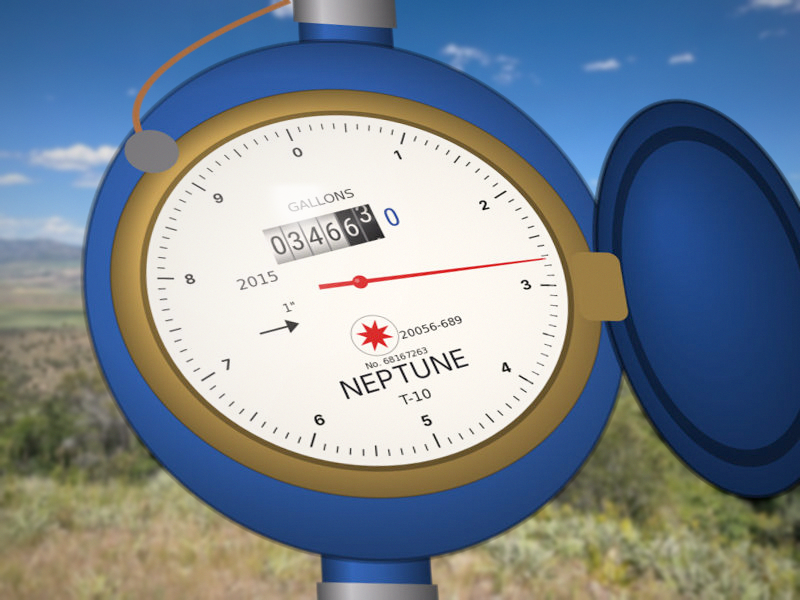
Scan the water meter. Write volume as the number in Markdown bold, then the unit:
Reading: **346632.7** gal
